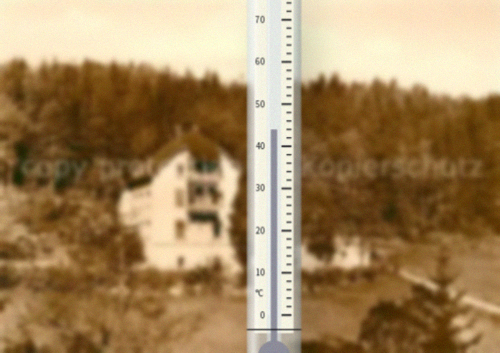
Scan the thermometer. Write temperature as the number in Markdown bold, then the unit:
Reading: **44** °C
